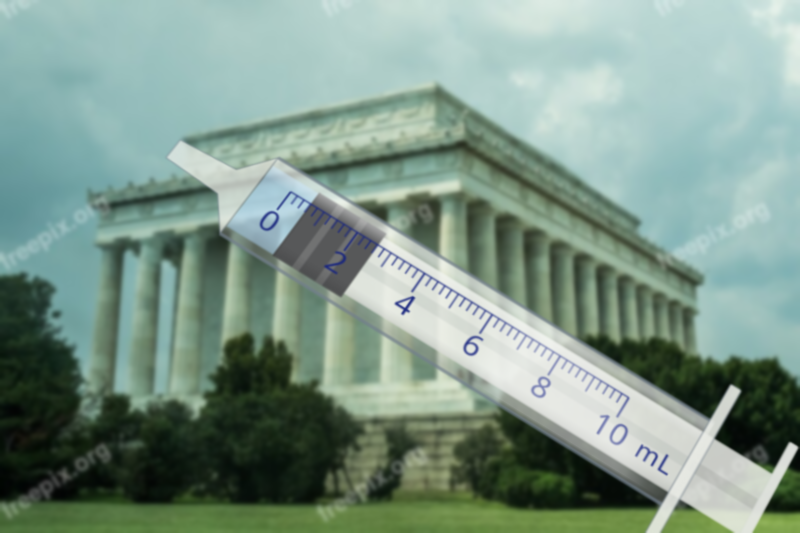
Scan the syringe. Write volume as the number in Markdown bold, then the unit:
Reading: **0.6** mL
